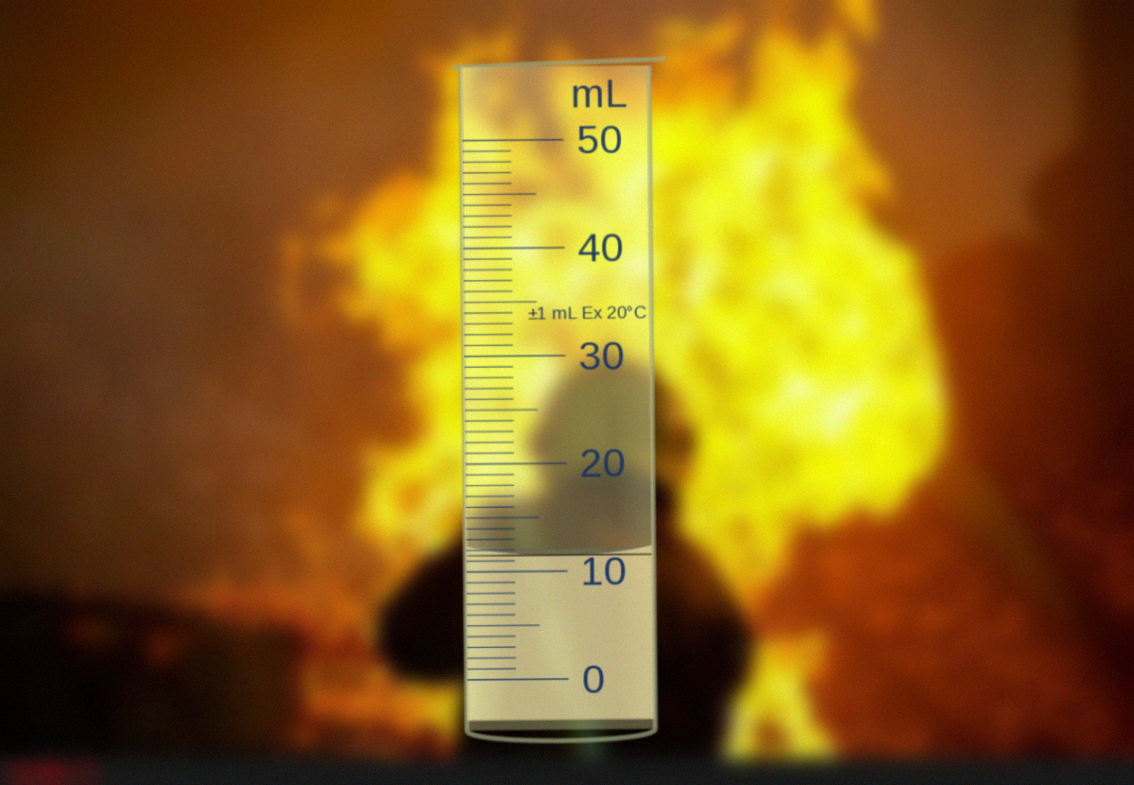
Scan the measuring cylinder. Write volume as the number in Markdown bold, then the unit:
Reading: **11.5** mL
